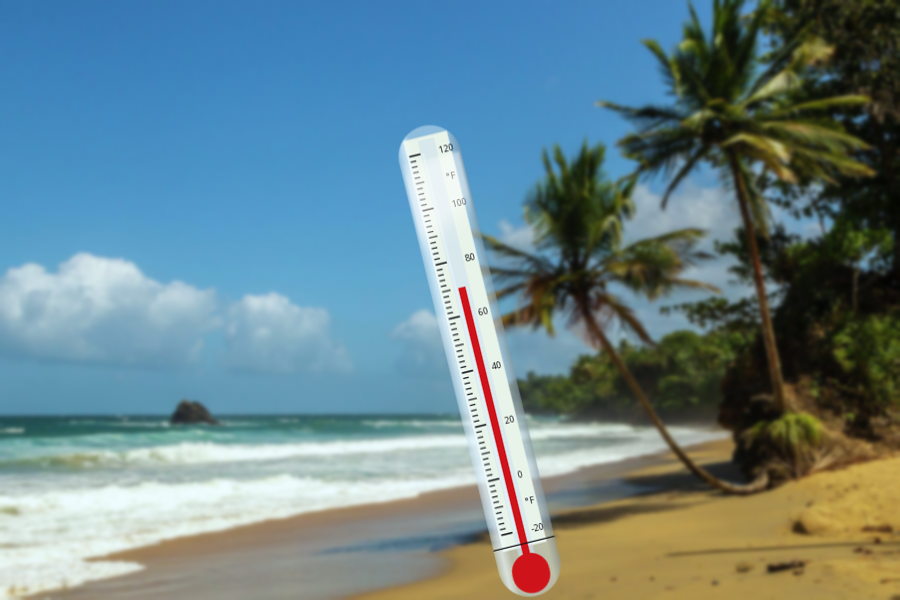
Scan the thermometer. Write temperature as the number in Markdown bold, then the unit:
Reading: **70** °F
